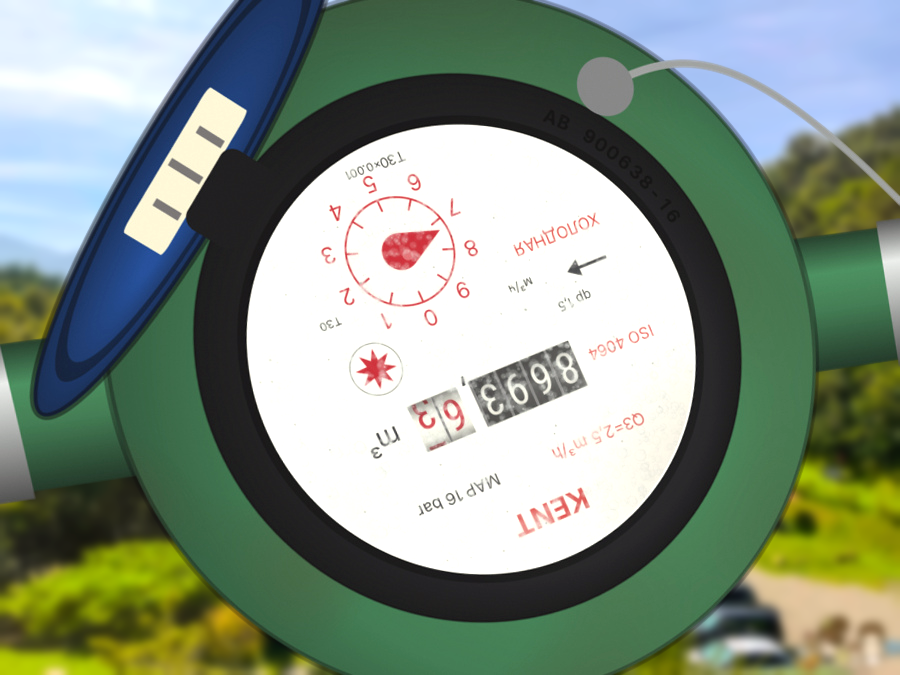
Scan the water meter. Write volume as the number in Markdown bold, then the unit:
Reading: **8693.627** m³
